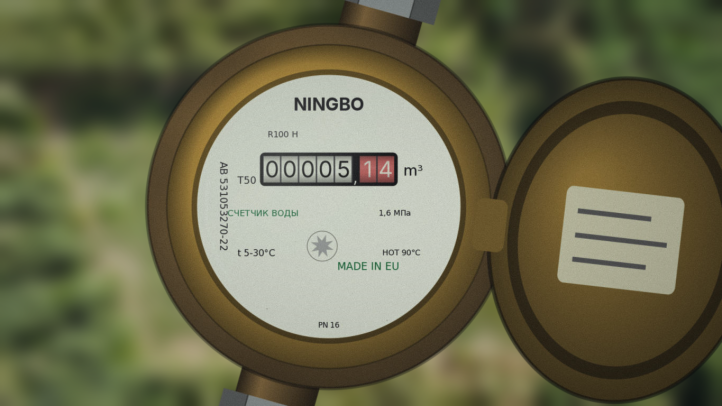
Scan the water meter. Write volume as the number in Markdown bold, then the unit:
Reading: **5.14** m³
